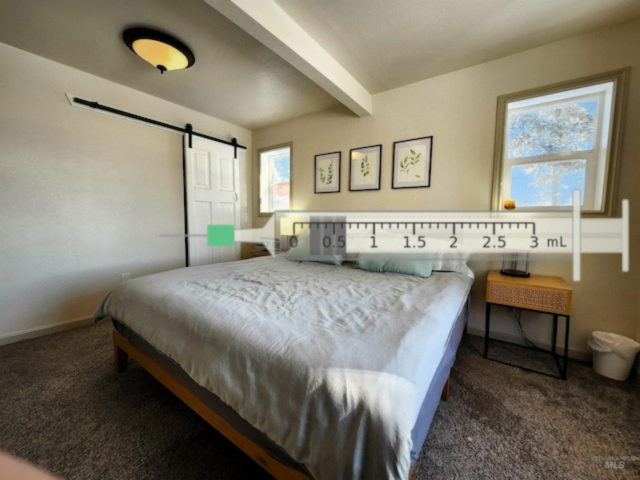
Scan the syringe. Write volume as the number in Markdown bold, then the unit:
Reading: **0.2** mL
